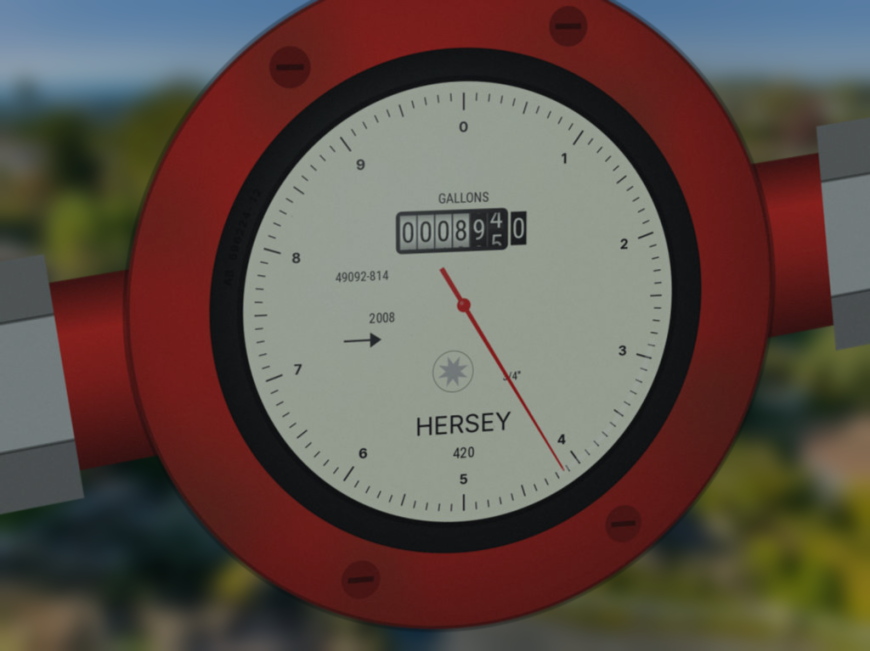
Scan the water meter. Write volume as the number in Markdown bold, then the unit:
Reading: **8944.1** gal
